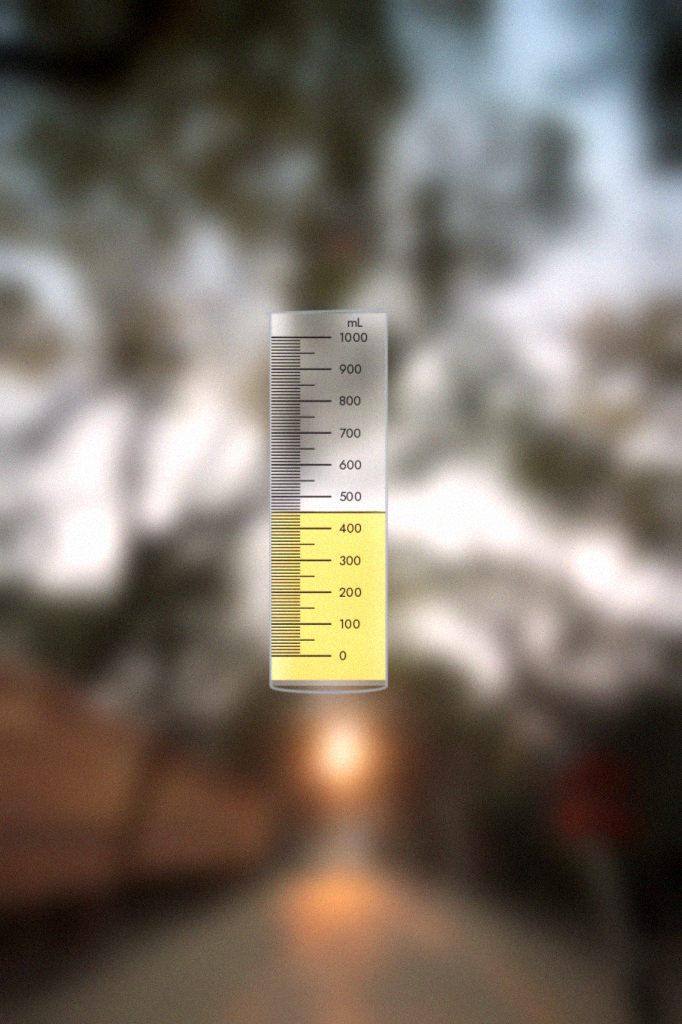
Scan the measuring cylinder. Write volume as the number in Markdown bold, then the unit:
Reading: **450** mL
